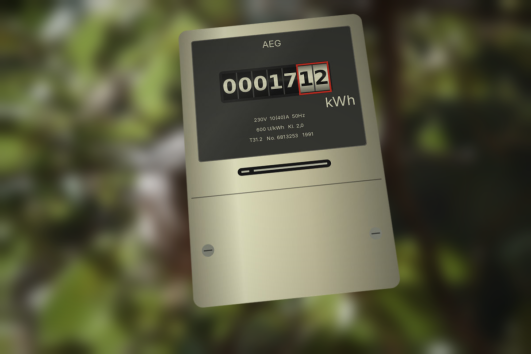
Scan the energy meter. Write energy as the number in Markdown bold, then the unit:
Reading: **17.12** kWh
